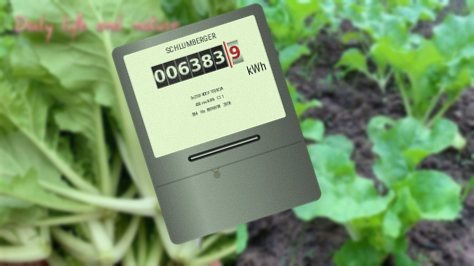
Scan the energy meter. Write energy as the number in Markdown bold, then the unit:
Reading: **6383.9** kWh
